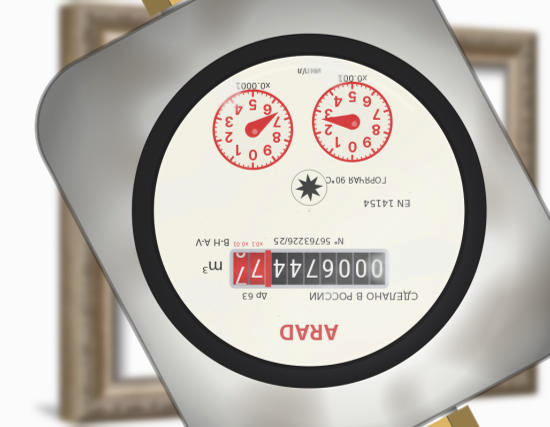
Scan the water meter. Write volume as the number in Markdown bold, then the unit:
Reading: **6744.7726** m³
